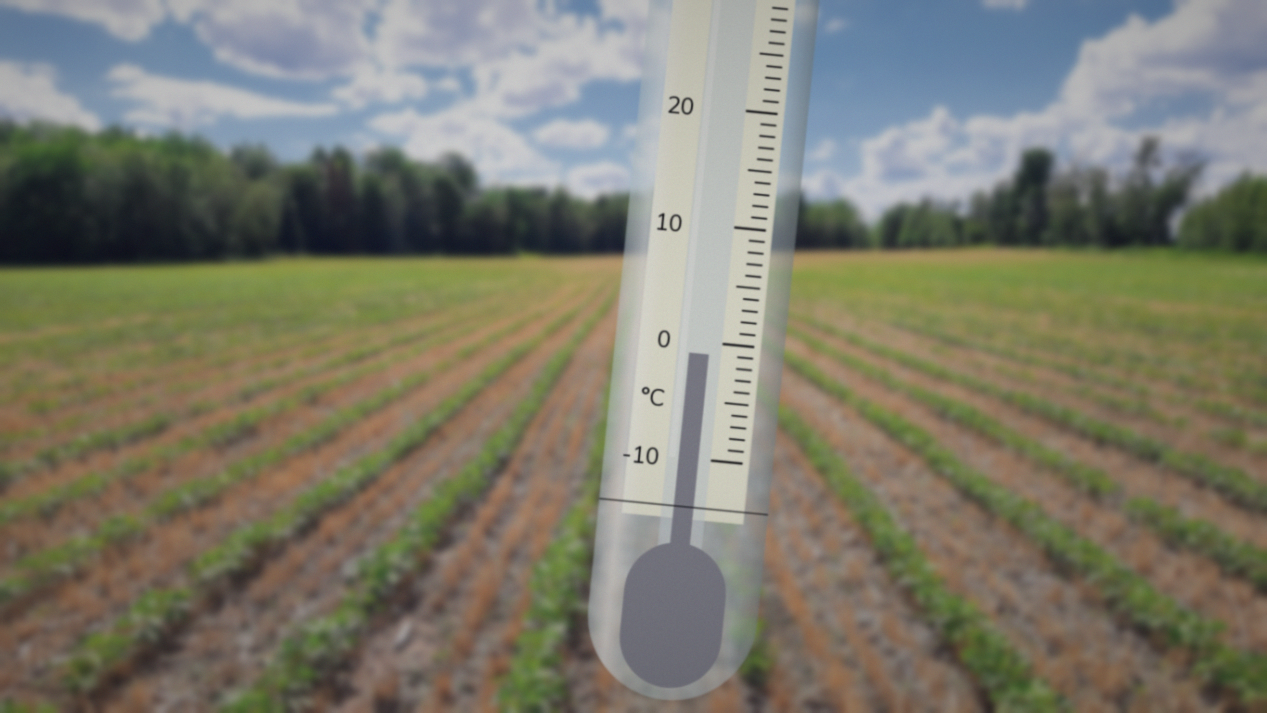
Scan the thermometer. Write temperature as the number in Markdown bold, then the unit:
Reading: **-1** °C
